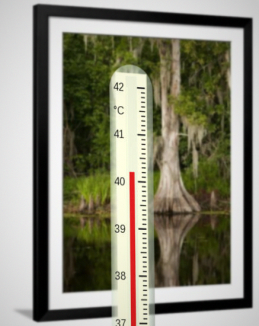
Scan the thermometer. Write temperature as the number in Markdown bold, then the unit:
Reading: **40.2** °C
